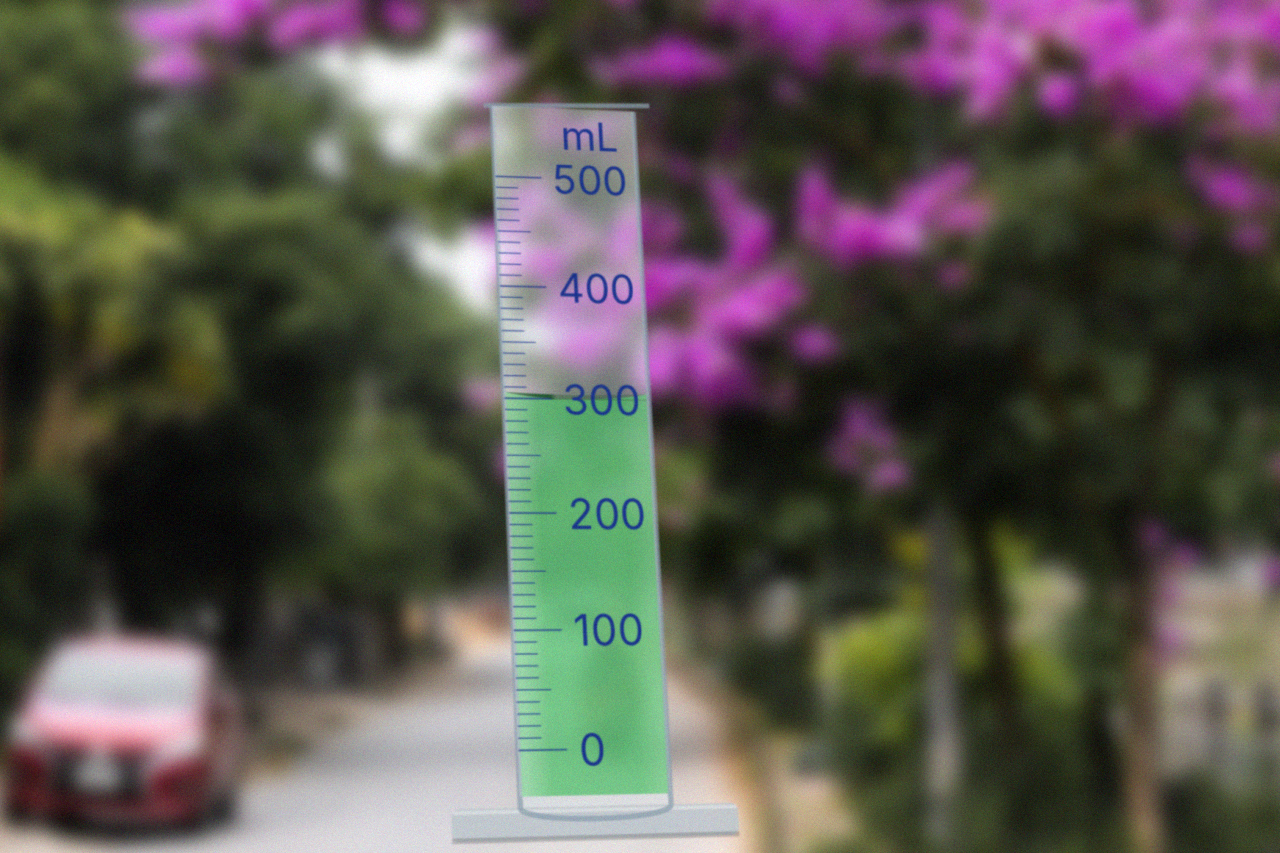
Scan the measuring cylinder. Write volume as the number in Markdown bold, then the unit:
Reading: **300** mL
